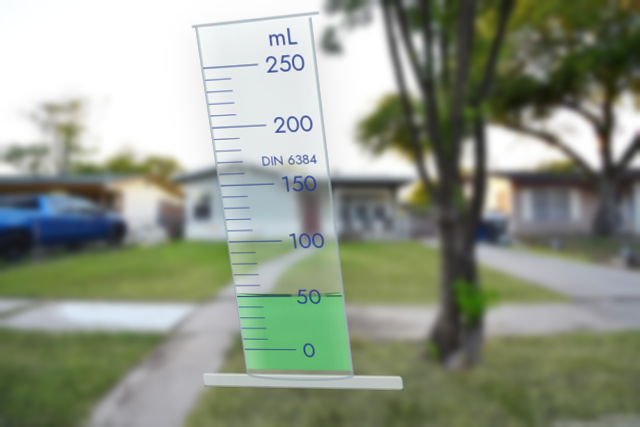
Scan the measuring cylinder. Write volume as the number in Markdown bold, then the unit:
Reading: **50** mL
